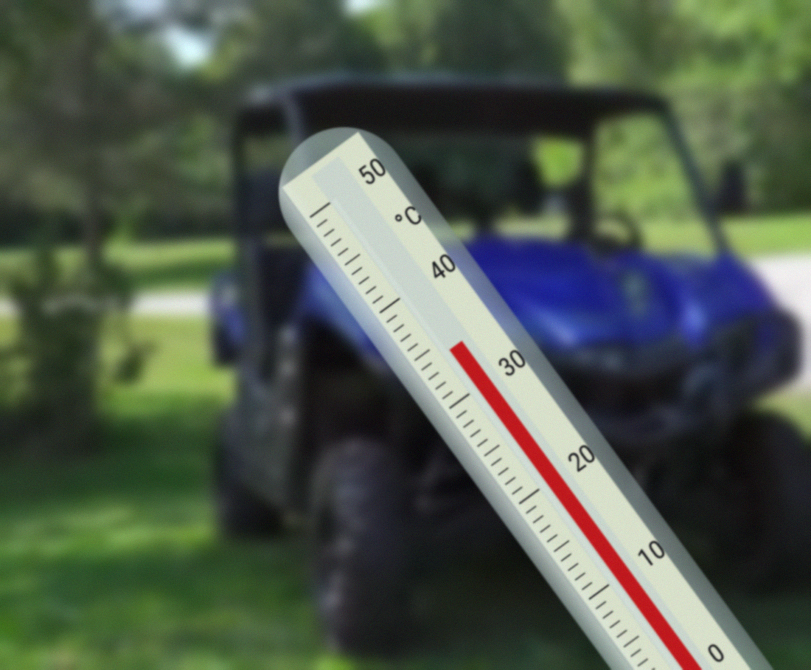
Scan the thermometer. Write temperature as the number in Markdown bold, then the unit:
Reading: **34** °C
